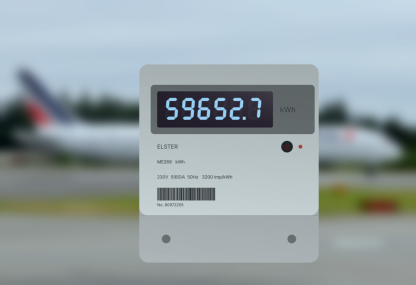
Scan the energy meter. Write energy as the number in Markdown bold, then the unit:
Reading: **59652.7** kWh
